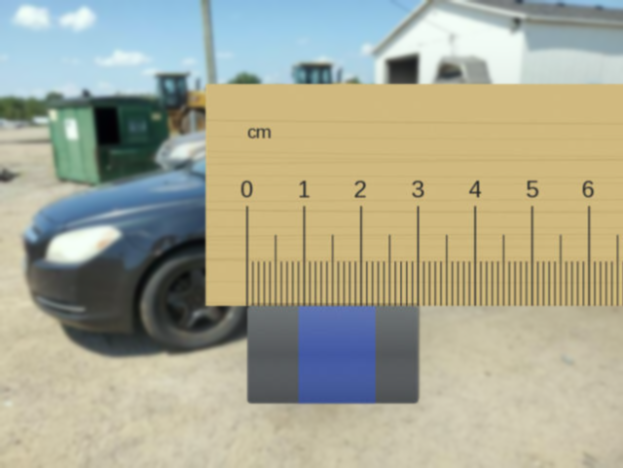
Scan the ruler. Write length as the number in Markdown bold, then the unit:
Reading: **3** cm
